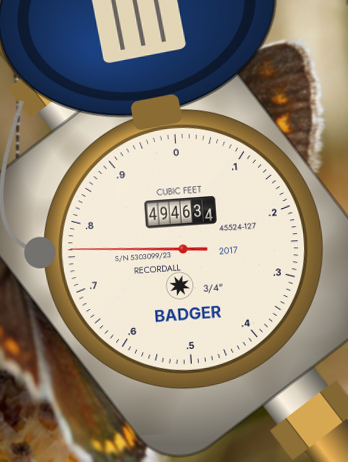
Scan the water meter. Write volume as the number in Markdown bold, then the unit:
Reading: **494633.76** ft³
